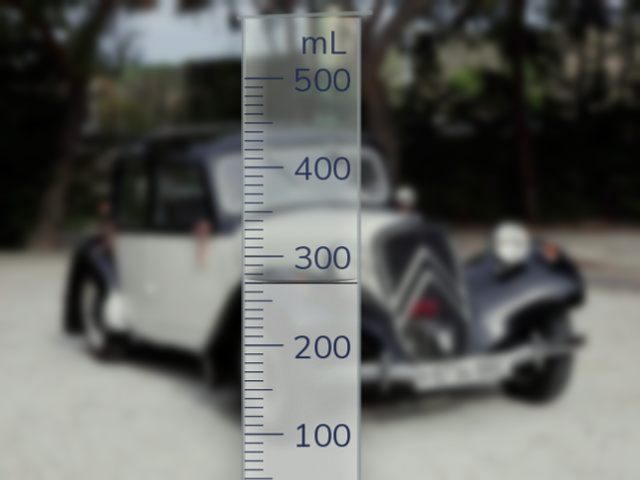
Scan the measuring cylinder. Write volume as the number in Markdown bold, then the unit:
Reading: **270** mL
